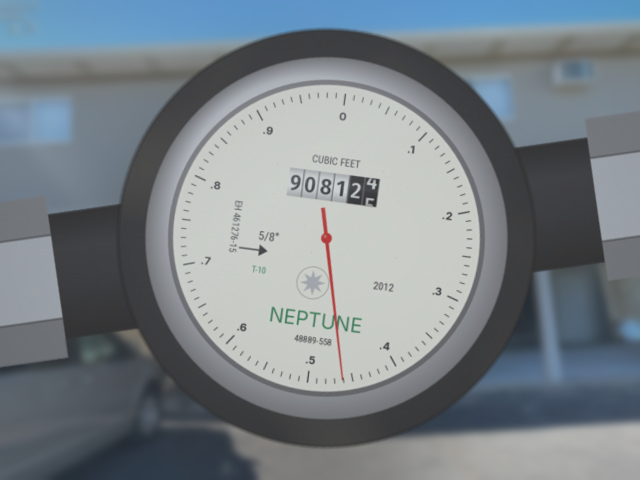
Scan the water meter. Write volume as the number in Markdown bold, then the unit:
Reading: **908124.46** ft³
